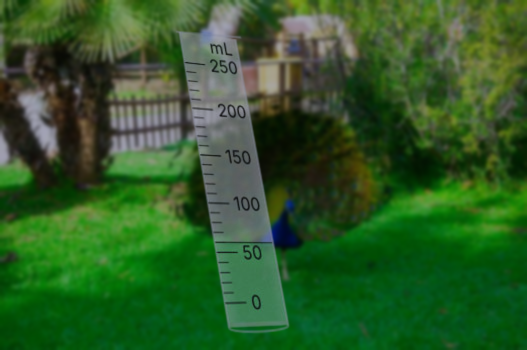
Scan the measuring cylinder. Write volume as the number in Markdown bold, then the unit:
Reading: **60** mL
